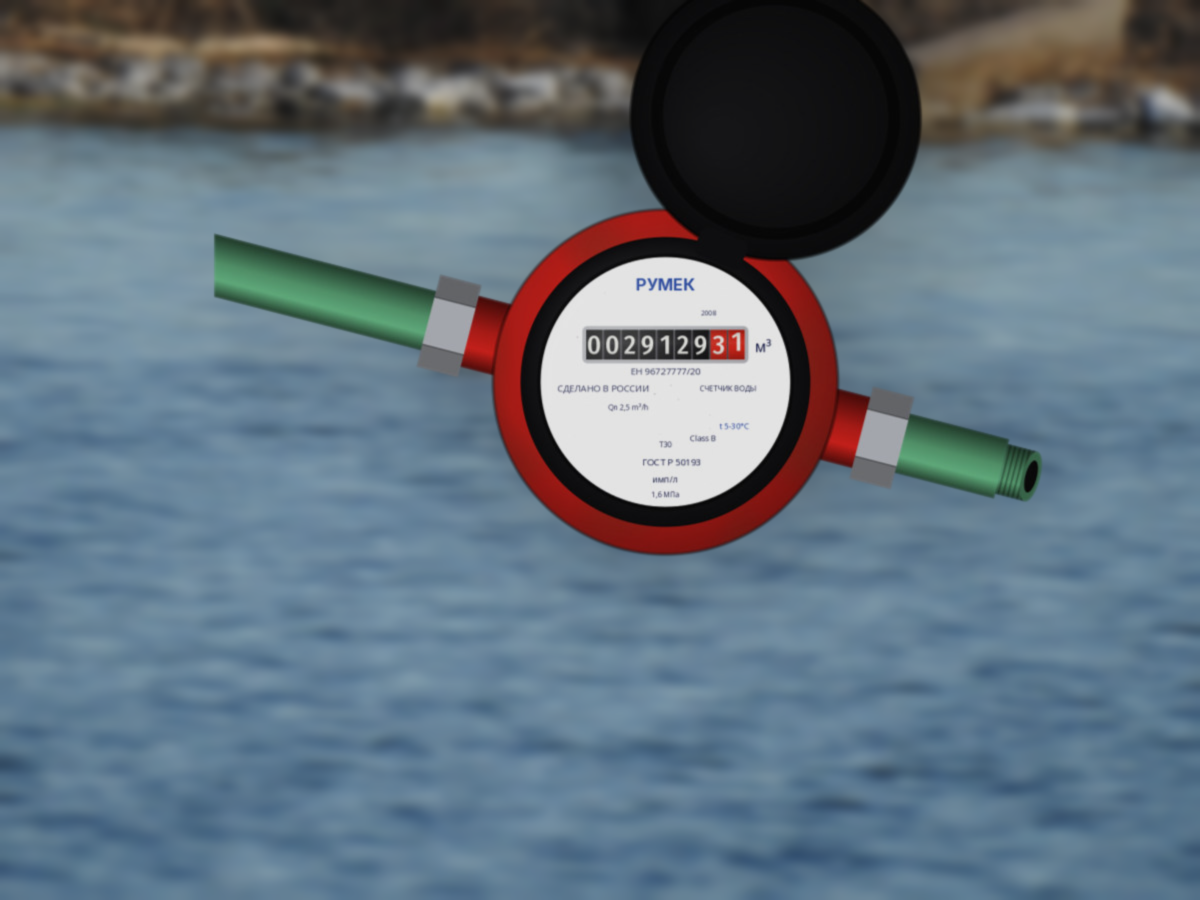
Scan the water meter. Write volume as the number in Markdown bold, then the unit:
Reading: **29129.31** m³
